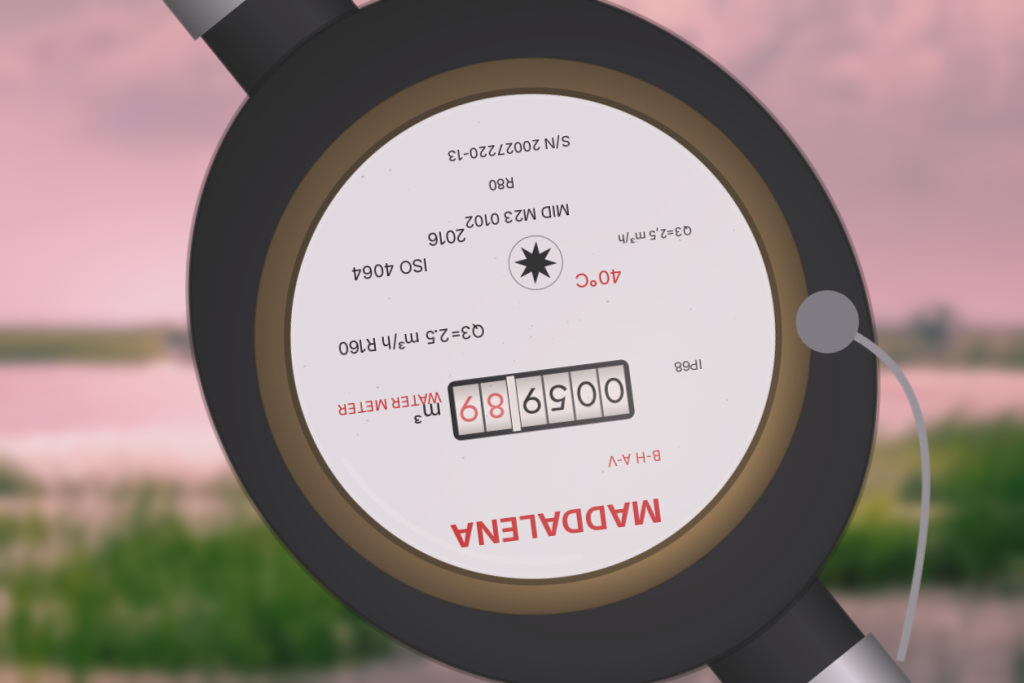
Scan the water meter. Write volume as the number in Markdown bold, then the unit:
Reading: **59.89** m³
